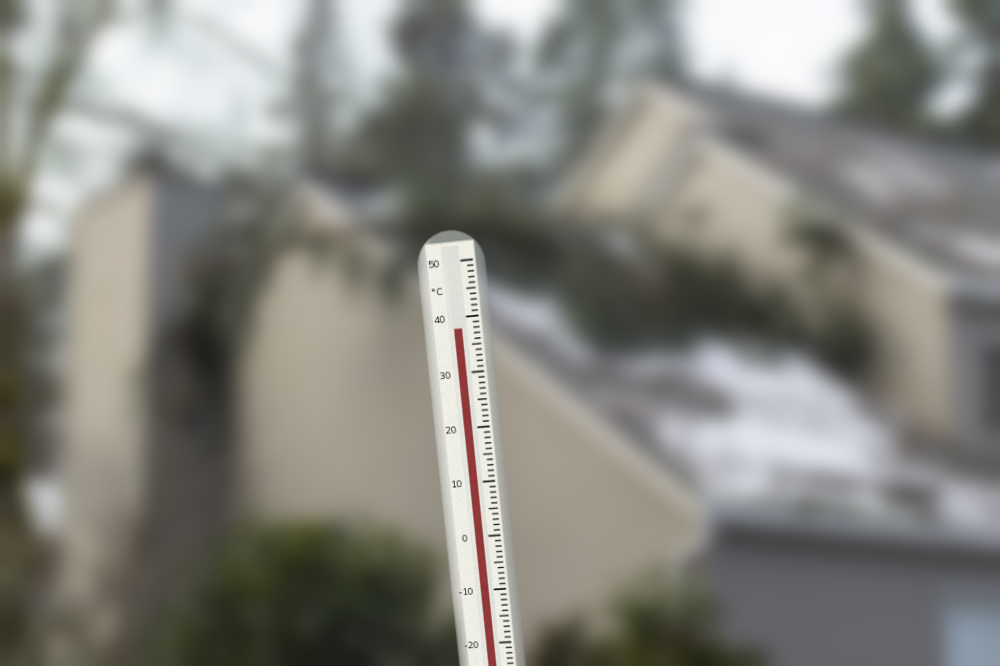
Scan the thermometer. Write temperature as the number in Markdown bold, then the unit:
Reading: **38** °C
